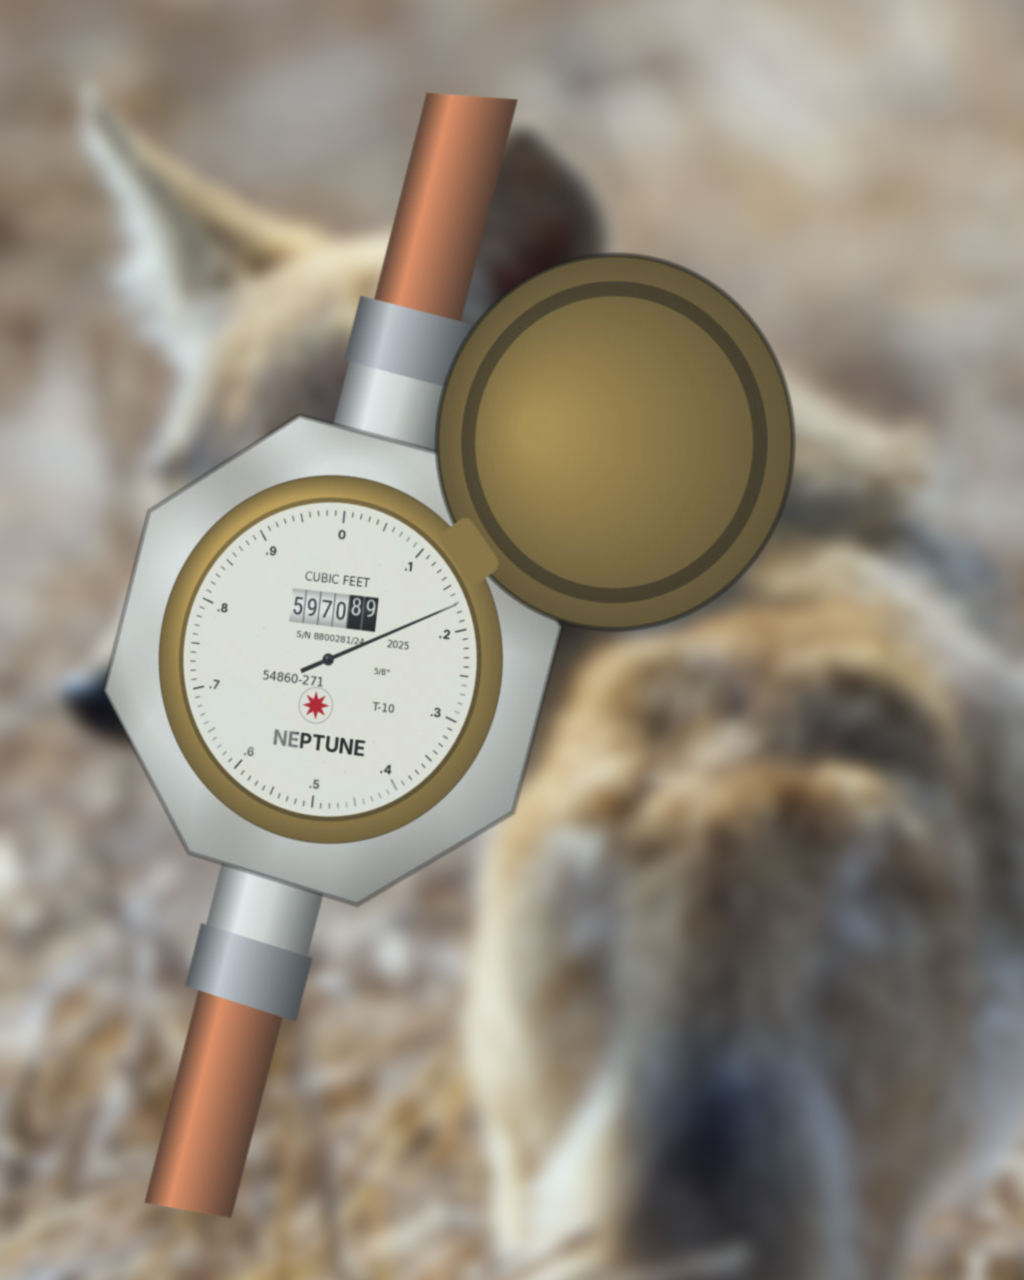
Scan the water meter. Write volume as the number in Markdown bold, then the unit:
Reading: **597089.17** ft³
